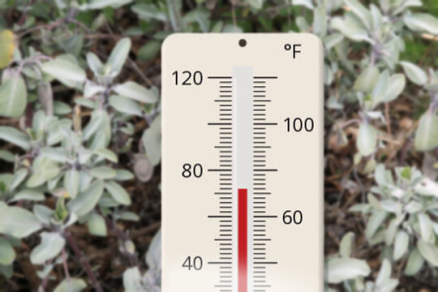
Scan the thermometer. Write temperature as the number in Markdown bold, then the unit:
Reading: **72** °F
